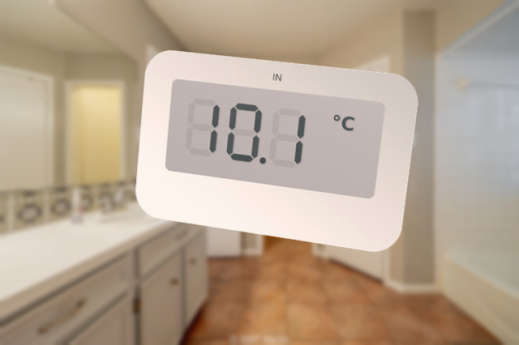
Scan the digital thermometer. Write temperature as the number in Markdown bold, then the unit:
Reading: **10.1** °C
